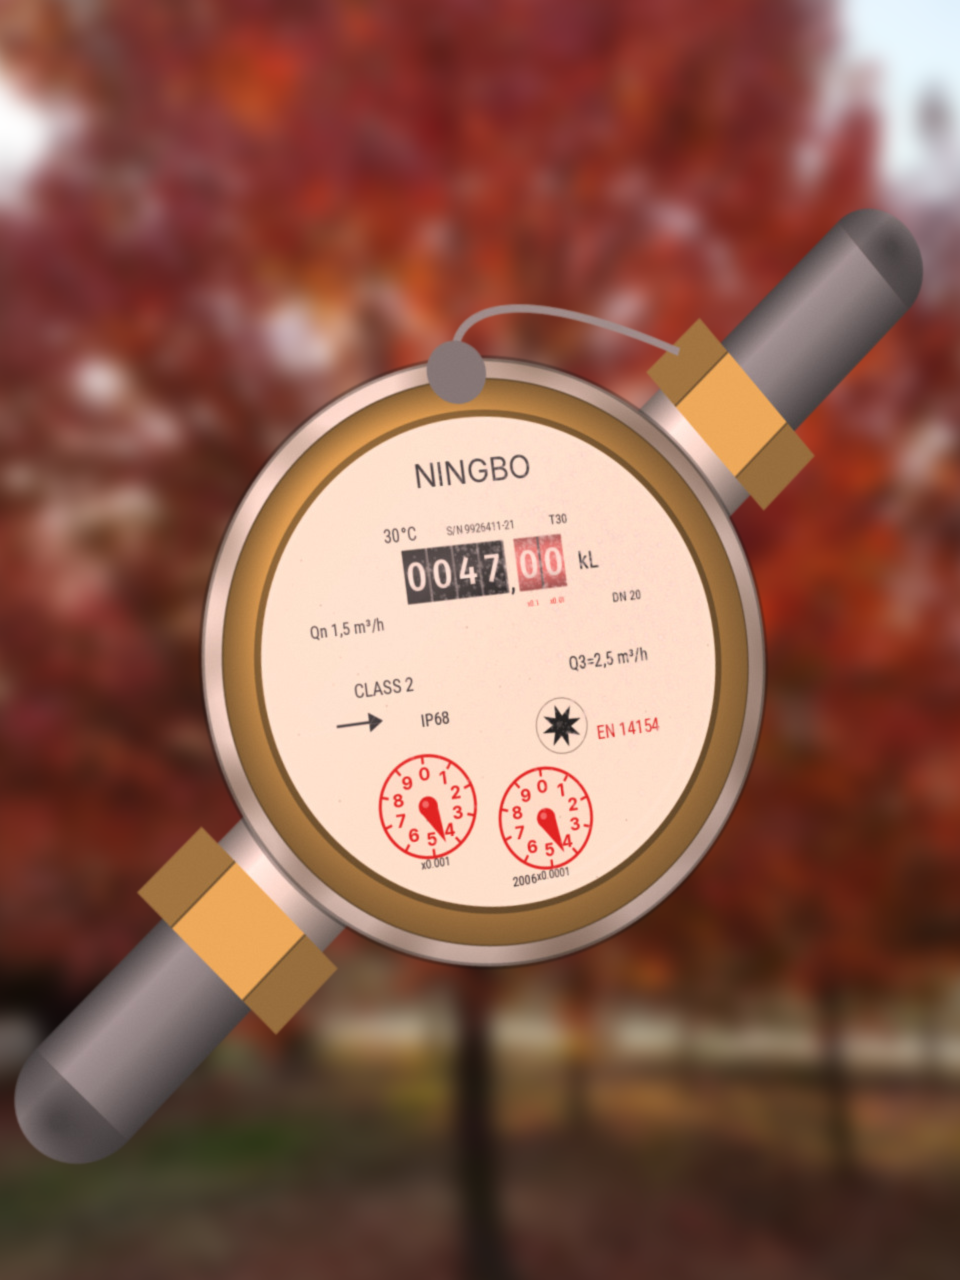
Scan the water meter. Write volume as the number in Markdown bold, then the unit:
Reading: **47.0044** kL
